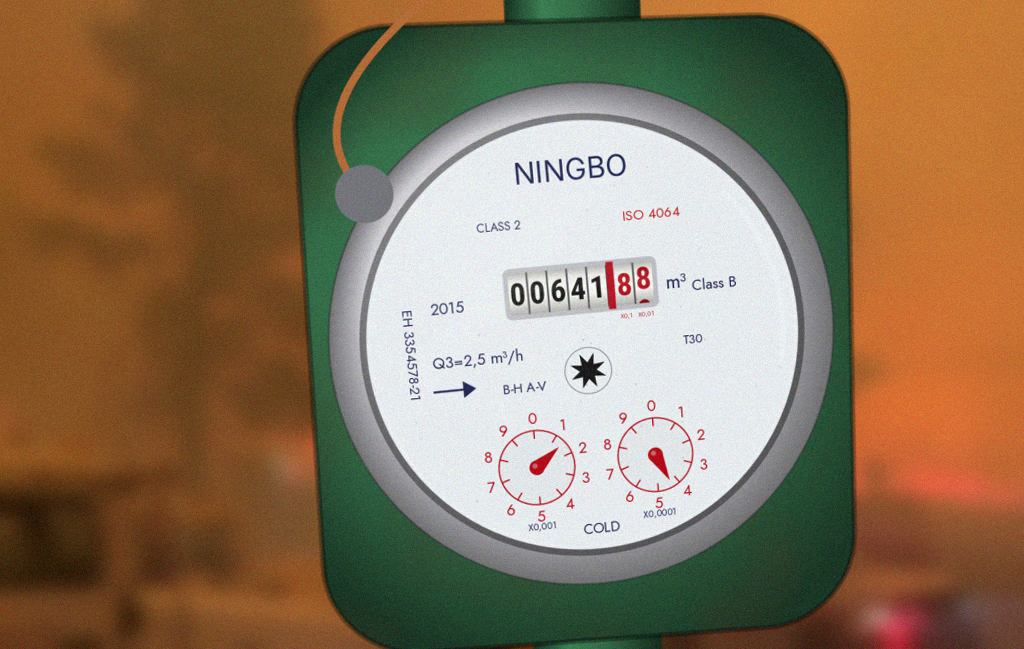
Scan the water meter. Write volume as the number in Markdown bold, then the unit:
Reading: **641.8814** m³
